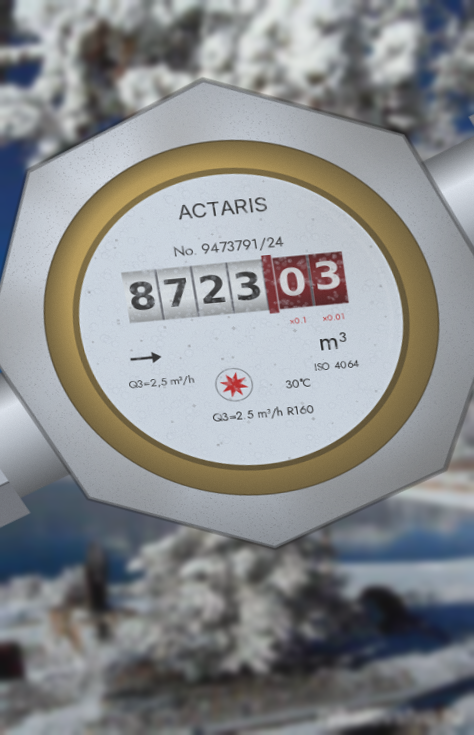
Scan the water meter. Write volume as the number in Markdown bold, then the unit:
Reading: **8723.03** m³
